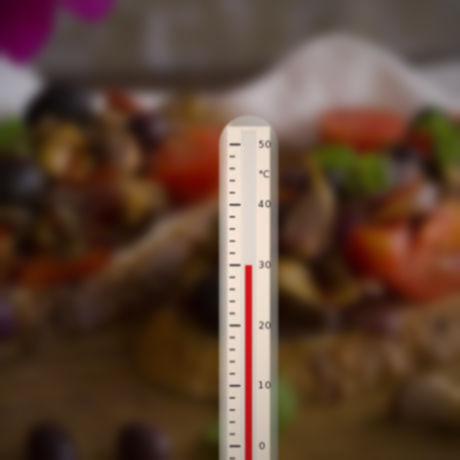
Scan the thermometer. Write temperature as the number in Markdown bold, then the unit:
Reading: **30** °C
